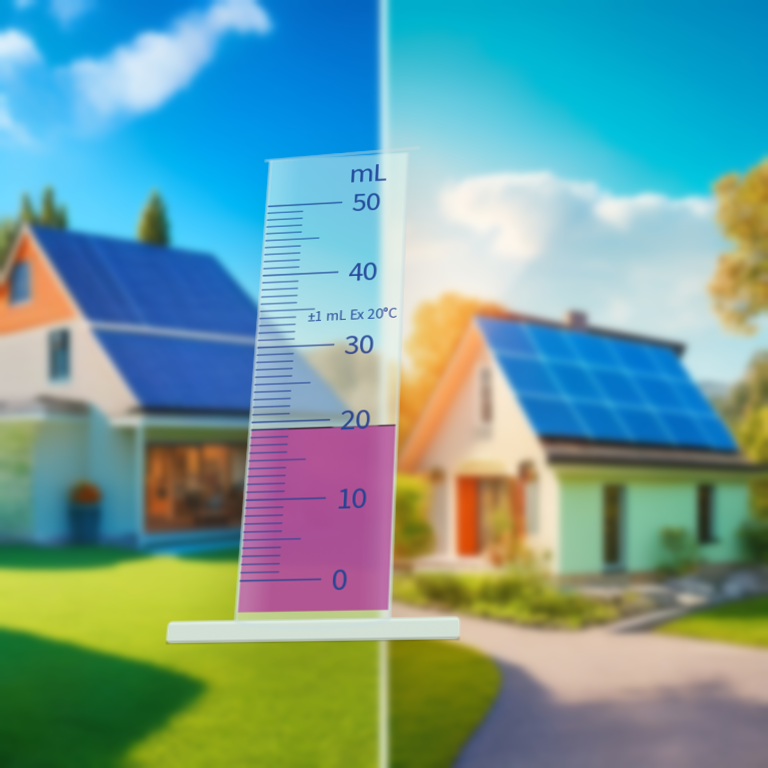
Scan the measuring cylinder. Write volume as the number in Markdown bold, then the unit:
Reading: **19** mL
